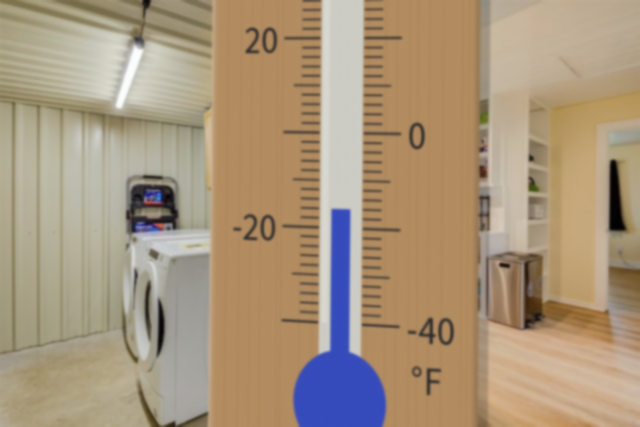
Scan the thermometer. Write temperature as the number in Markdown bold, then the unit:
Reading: **-16** °F
